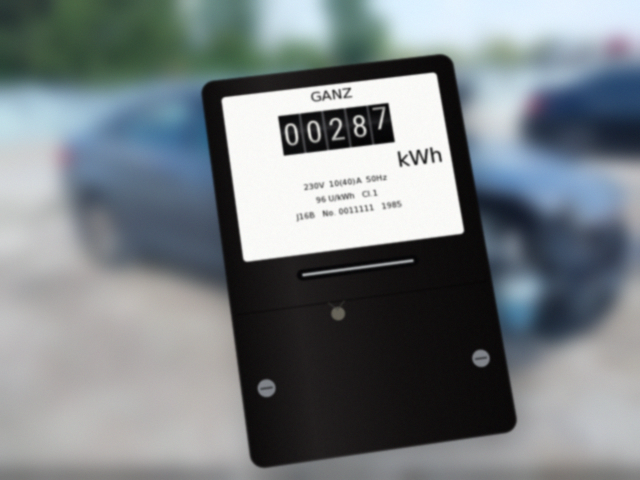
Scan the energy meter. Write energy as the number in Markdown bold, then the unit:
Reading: **287** kWh
